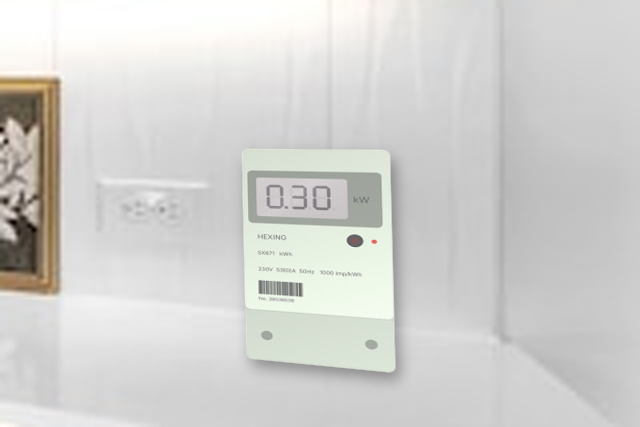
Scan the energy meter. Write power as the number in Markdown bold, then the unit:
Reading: **0.30** kW
